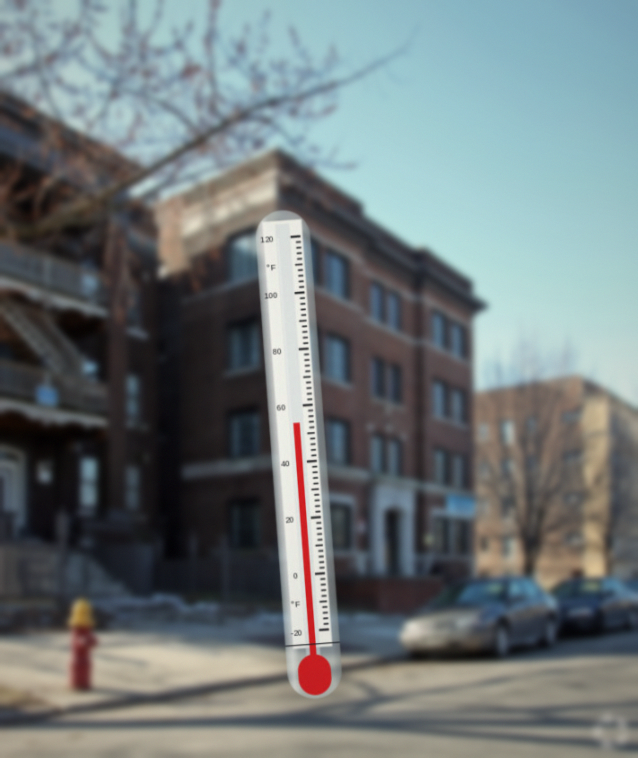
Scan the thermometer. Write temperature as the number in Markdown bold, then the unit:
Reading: **54** °F
